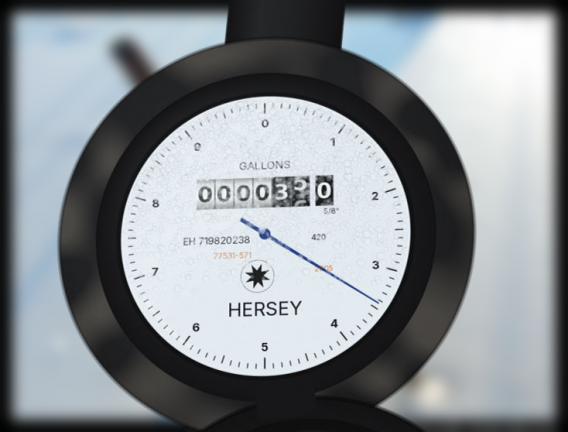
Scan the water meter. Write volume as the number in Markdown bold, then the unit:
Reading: **353.4** gal
